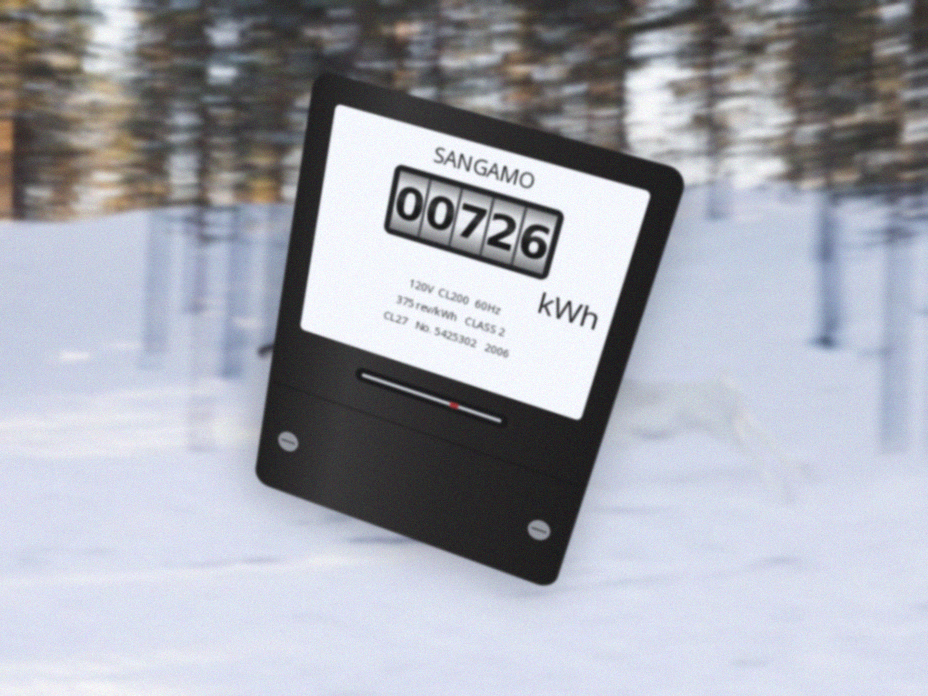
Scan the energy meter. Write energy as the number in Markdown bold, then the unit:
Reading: **726** kWh
